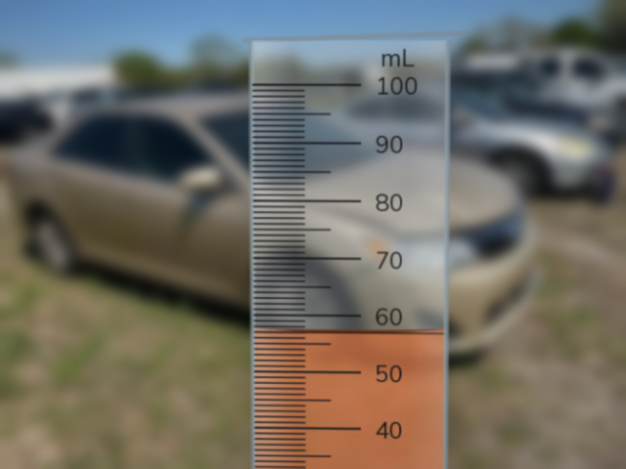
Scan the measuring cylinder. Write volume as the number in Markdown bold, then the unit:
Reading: **57** mL
